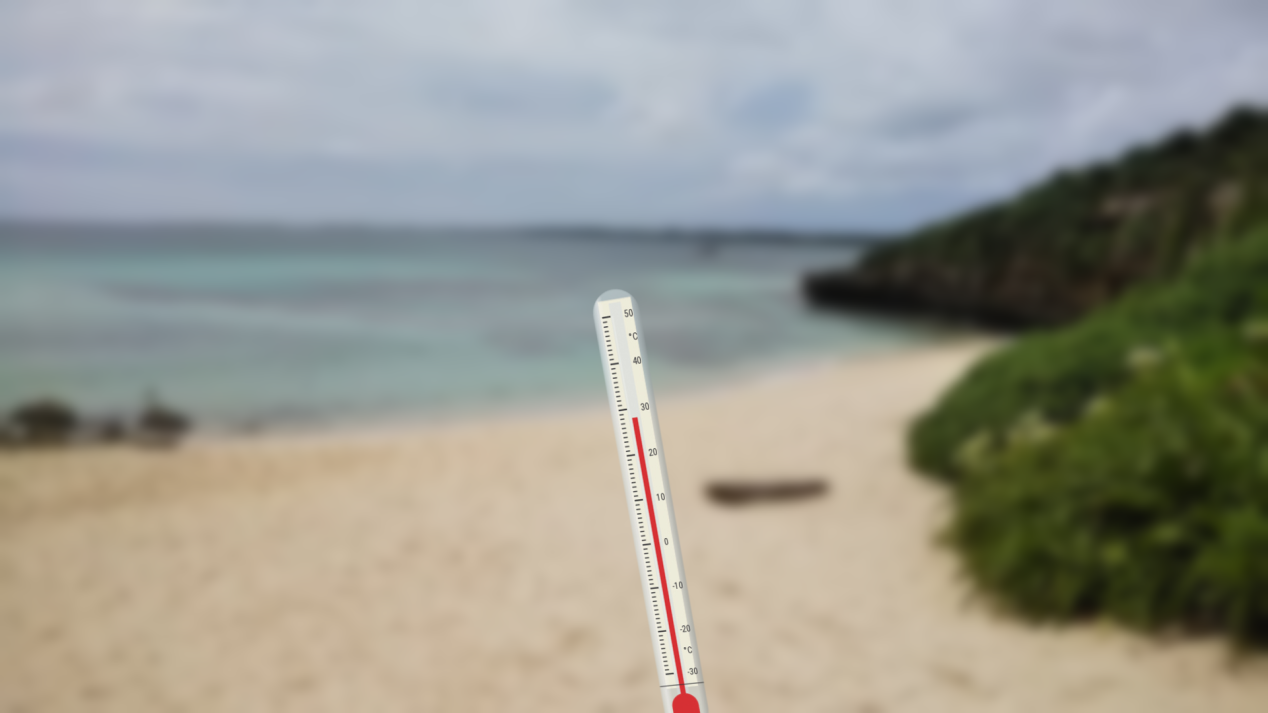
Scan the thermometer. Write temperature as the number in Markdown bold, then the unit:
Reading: **28** °C
